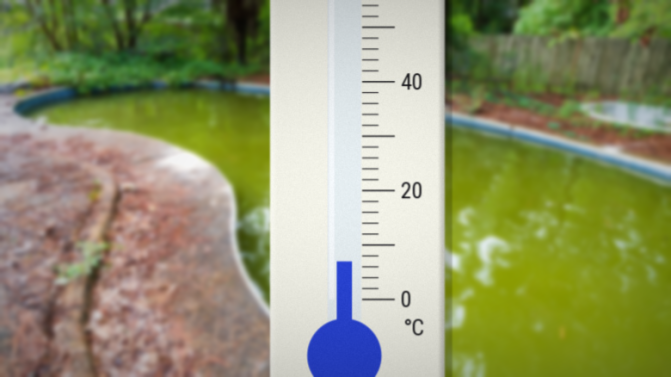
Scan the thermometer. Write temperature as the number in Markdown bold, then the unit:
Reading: **7** °C
